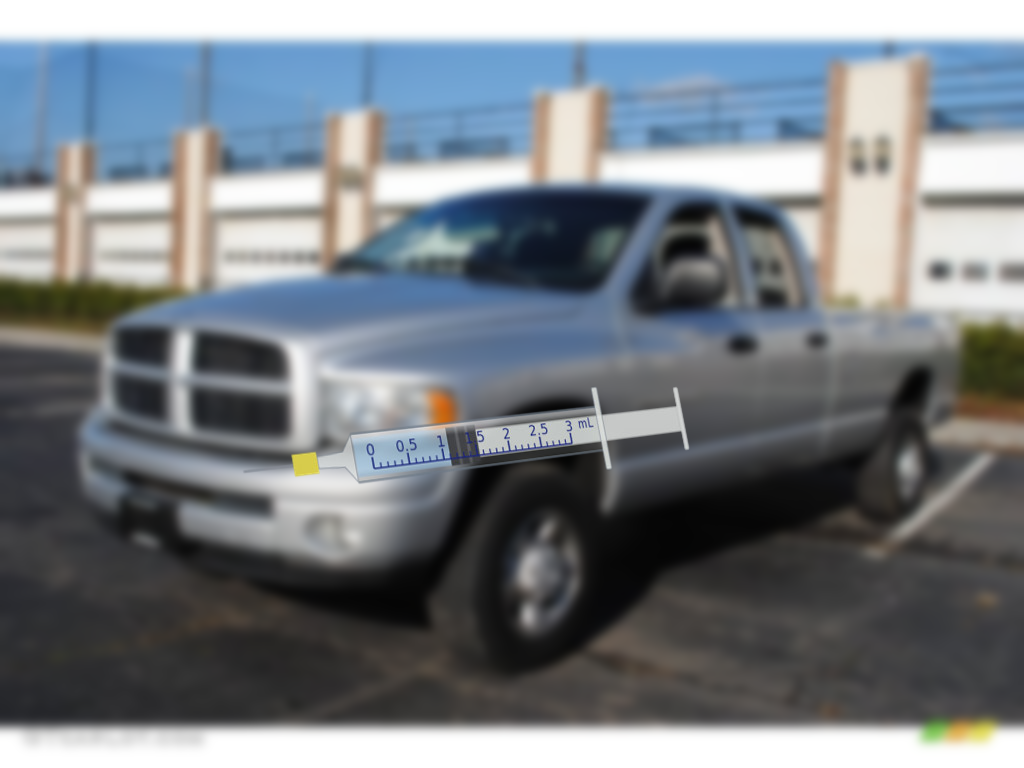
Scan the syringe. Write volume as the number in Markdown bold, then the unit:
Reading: **1.1** mL
